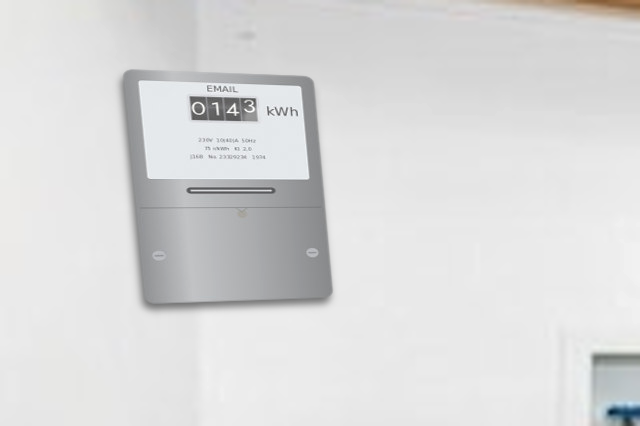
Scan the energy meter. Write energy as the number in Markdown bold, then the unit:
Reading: **143** kWh
